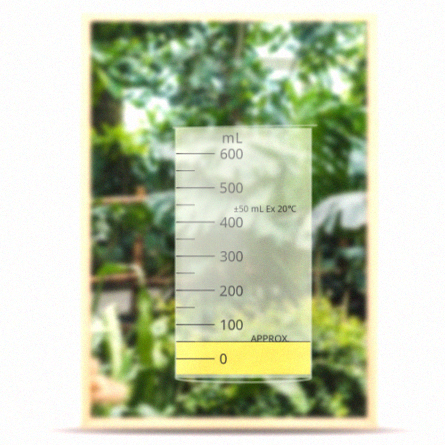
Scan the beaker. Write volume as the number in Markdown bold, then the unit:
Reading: **50** mL
